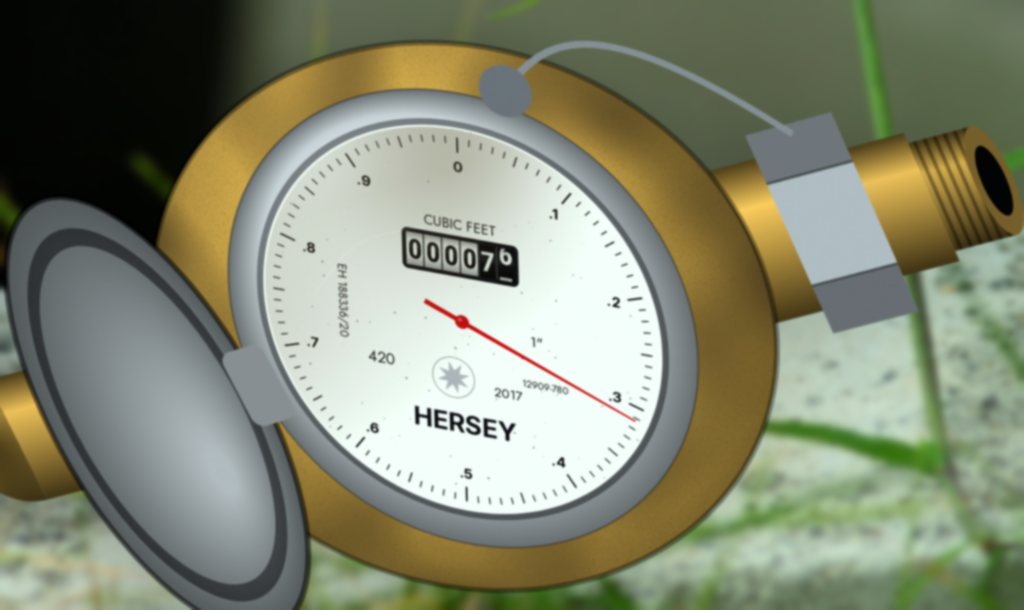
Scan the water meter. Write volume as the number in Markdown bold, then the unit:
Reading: **76.31** ft³
